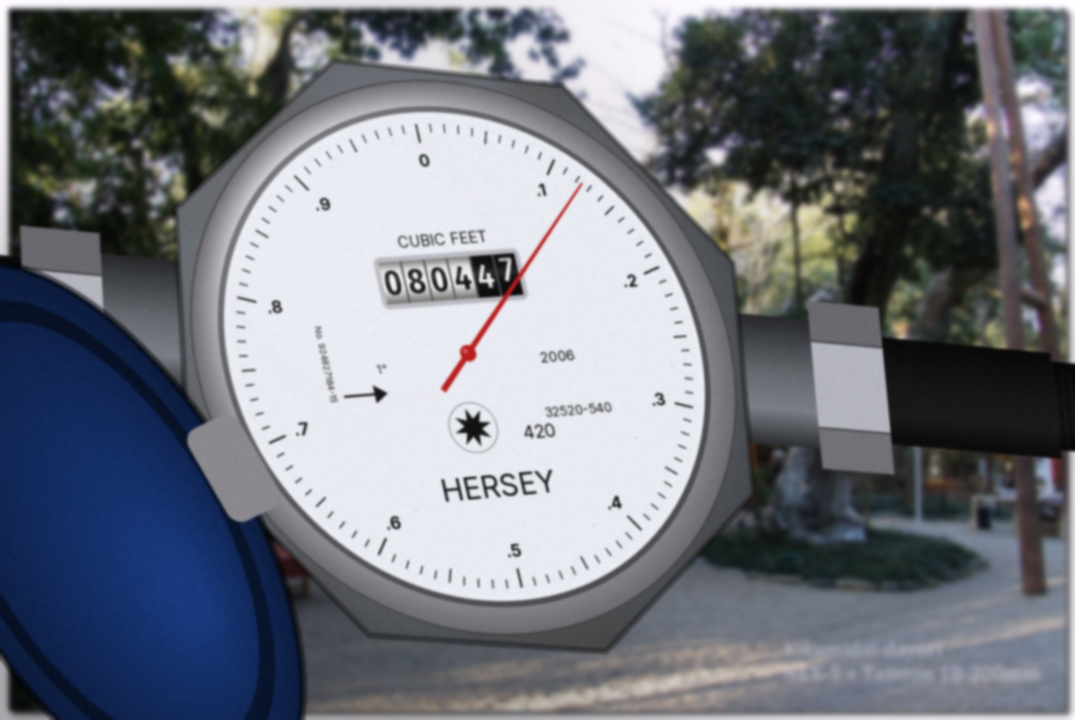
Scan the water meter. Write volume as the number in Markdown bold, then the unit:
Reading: **80447.12** ft³
